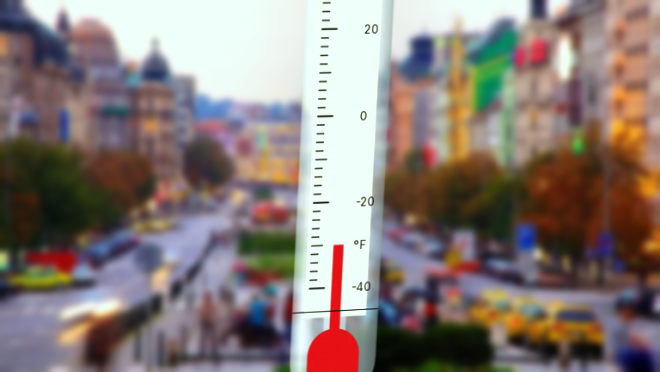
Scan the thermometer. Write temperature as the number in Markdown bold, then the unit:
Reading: **-30** °F
